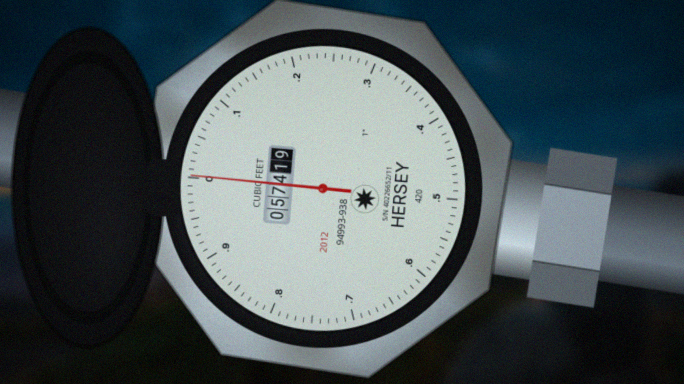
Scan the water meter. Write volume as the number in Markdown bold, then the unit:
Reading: **57419.00** ft³
